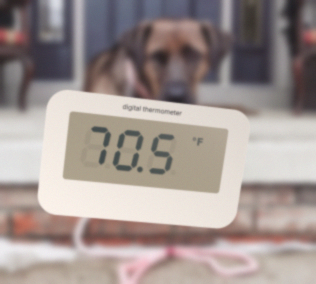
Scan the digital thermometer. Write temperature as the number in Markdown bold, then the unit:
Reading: **70.5** °F
